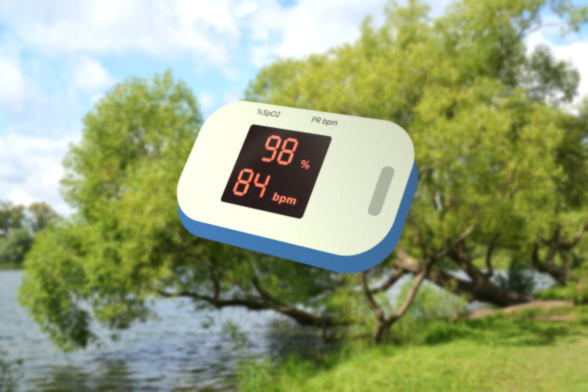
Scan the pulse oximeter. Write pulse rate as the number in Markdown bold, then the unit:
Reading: **84** bpm
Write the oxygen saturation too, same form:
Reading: **98** %
